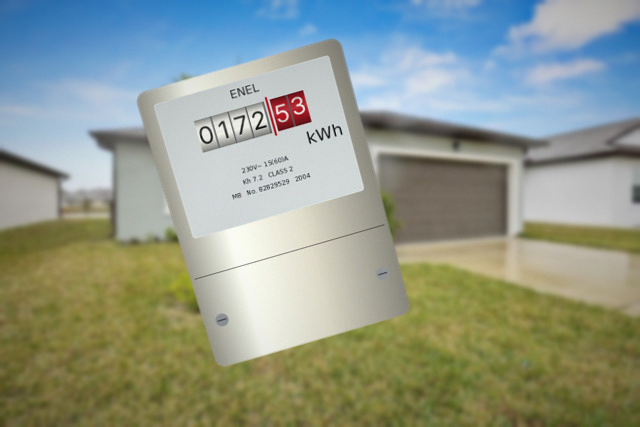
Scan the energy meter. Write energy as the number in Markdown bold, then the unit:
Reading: **172.53** kWh
